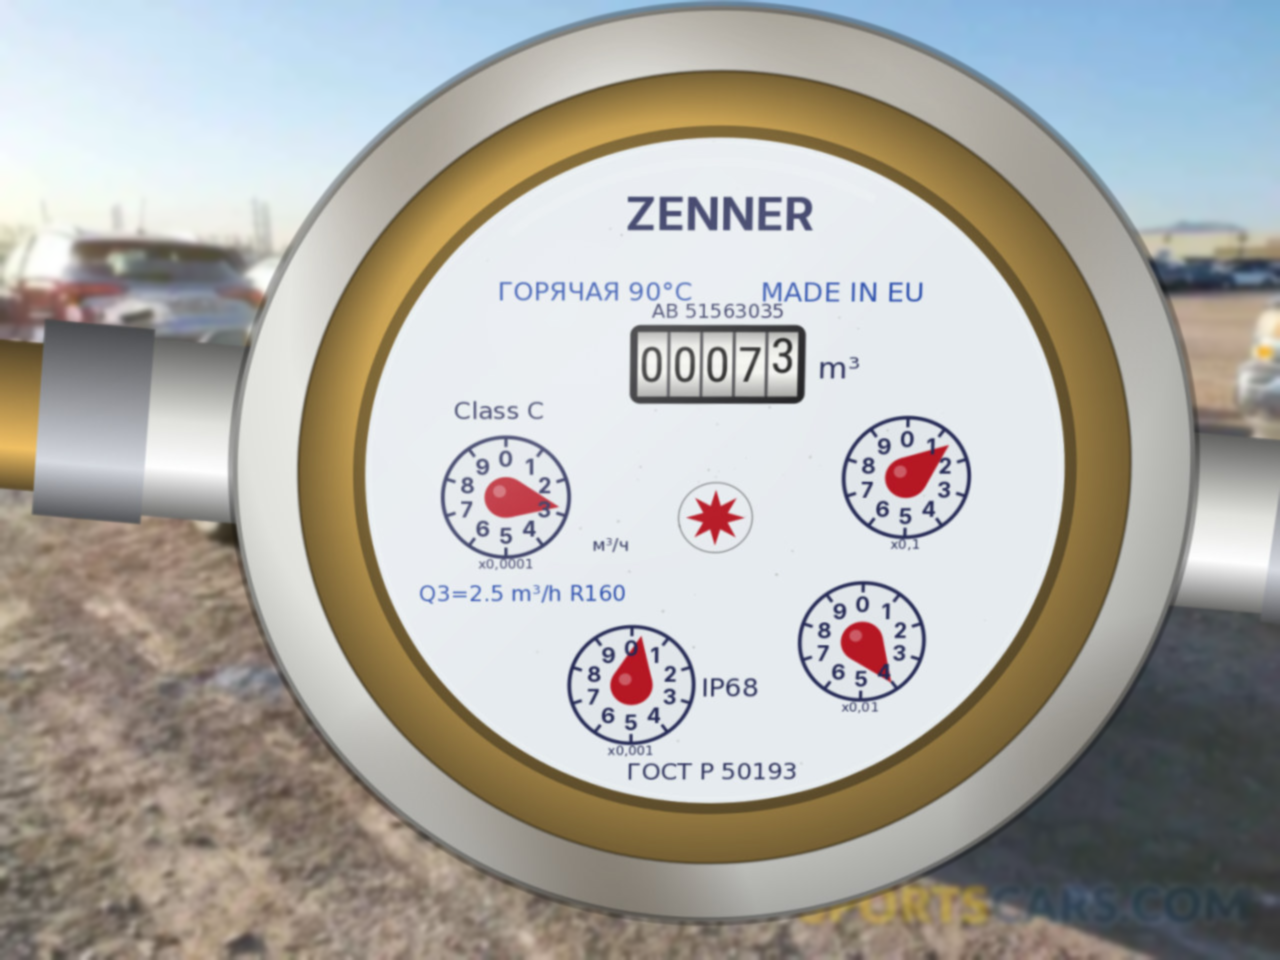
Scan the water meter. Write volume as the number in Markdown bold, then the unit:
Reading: **73.1402** m³
